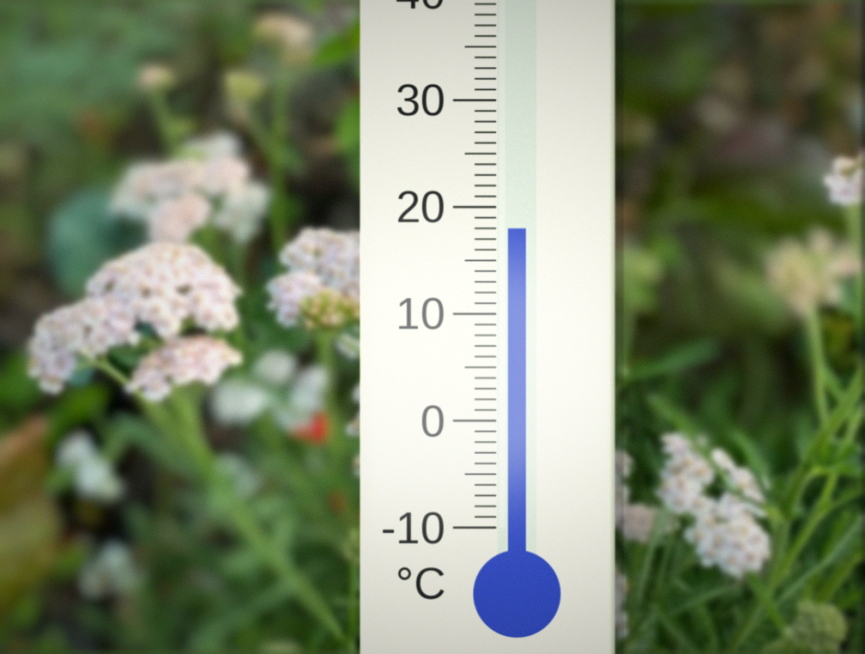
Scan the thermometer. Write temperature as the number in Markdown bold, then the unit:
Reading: **18** °C
